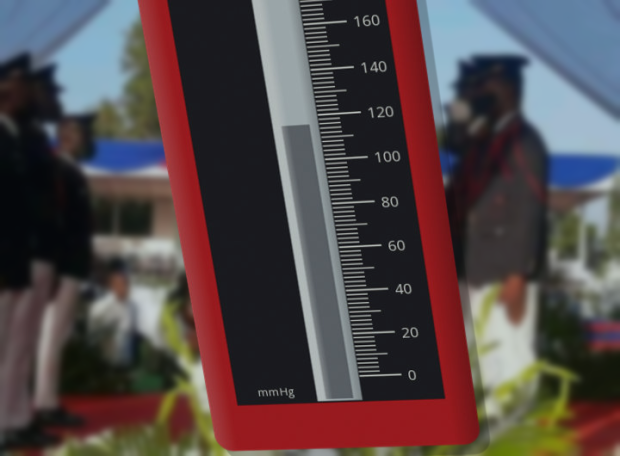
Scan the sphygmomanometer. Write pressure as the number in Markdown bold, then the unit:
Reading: **116** mmHg
